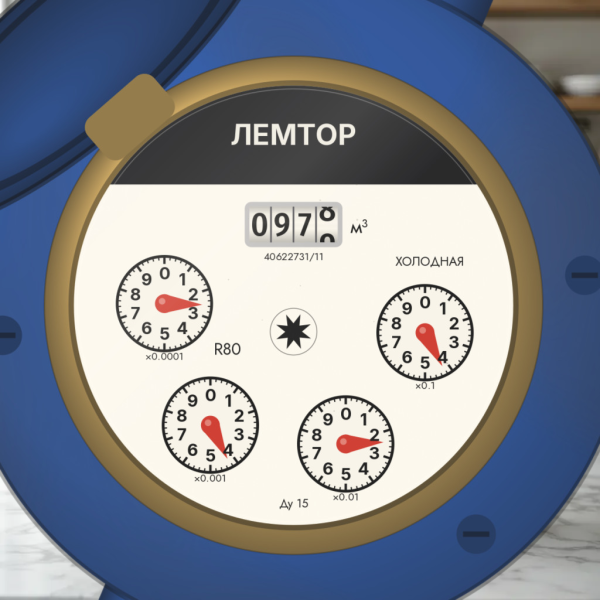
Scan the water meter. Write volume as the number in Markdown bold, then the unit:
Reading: **978.4242** m³
